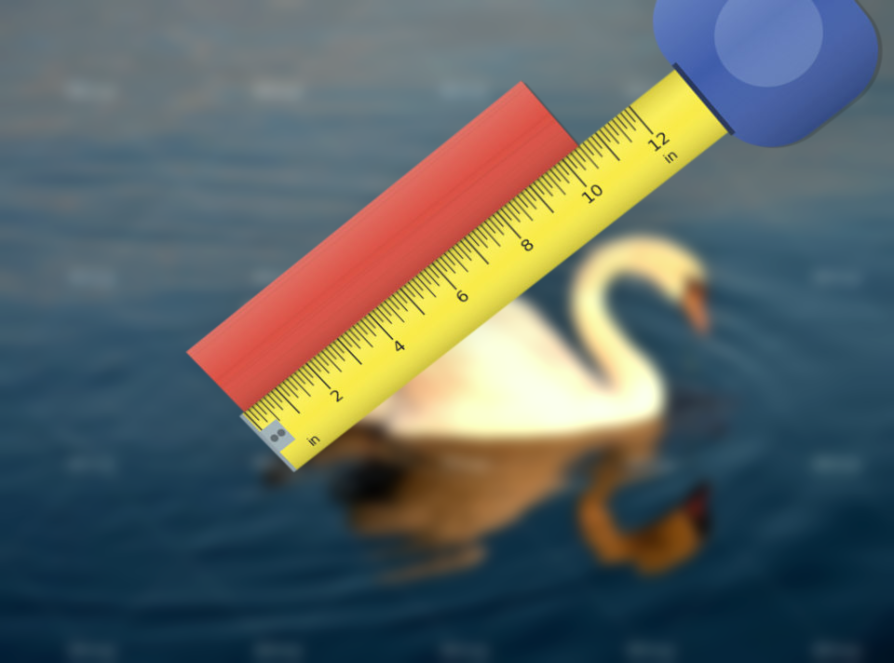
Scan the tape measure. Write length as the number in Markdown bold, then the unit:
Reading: **10.5** in
